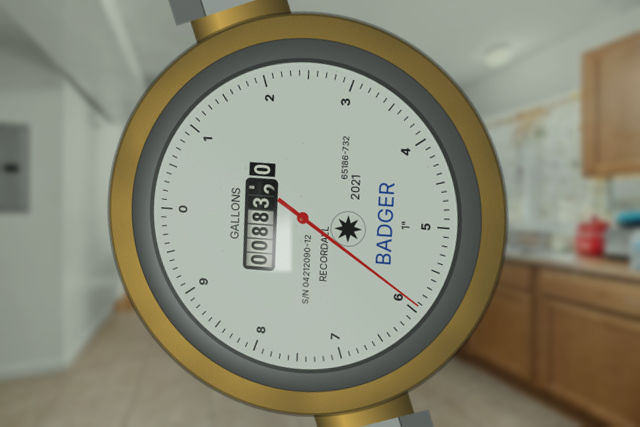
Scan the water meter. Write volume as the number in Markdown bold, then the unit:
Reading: **88315.9** gal
